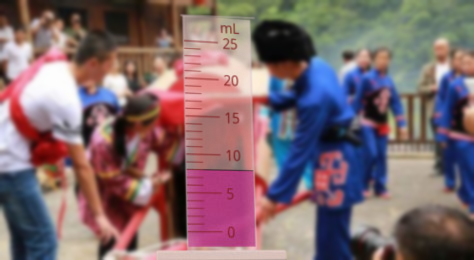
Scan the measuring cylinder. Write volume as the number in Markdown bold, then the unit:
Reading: **8** mL
